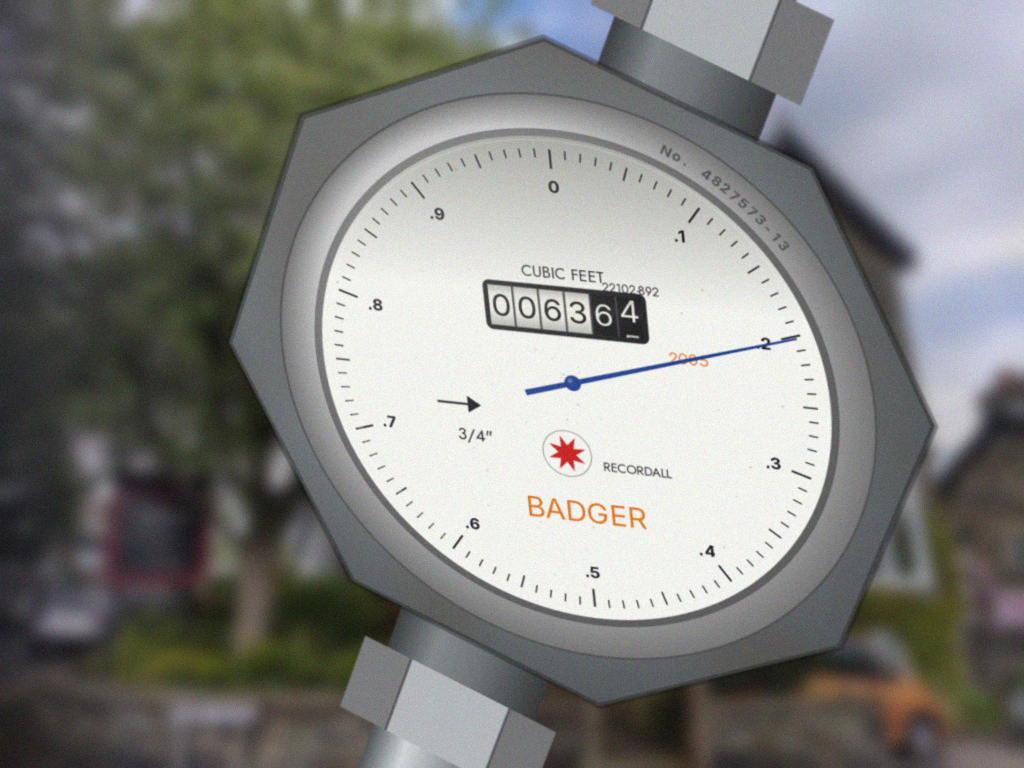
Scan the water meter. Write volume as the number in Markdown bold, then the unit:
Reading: **6364.20** ft³
